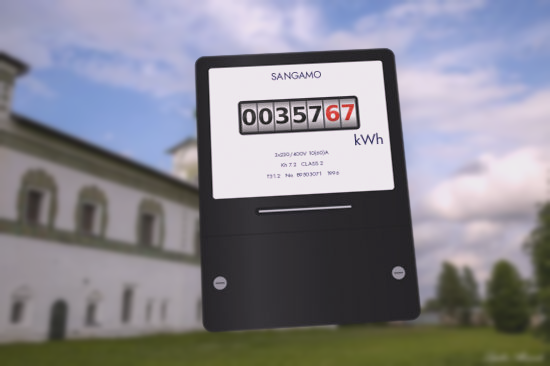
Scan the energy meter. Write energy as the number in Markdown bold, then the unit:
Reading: **357.67** kWh
